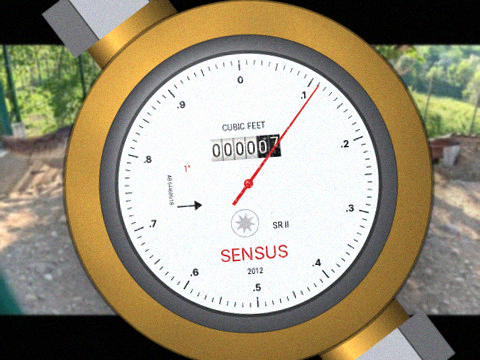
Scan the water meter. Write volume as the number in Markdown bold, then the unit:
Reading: **7.11** ft³
